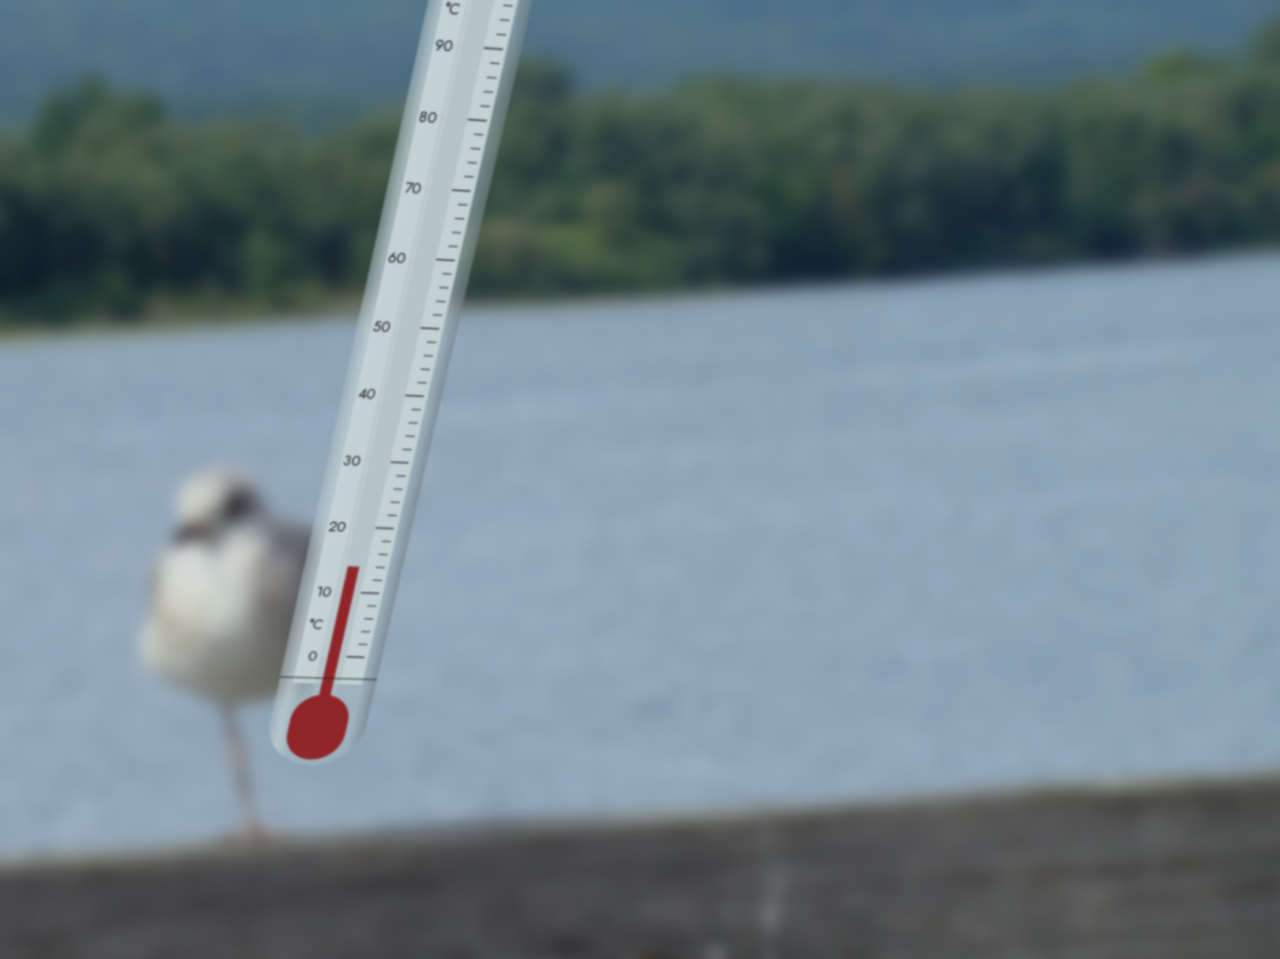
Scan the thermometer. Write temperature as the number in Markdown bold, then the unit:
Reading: **14** °C
